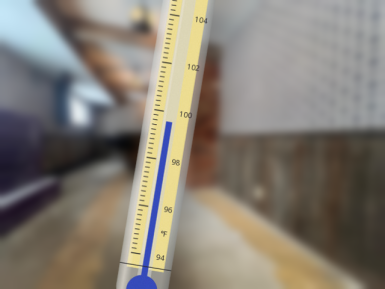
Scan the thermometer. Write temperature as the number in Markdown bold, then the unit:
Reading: **99.6** °F
